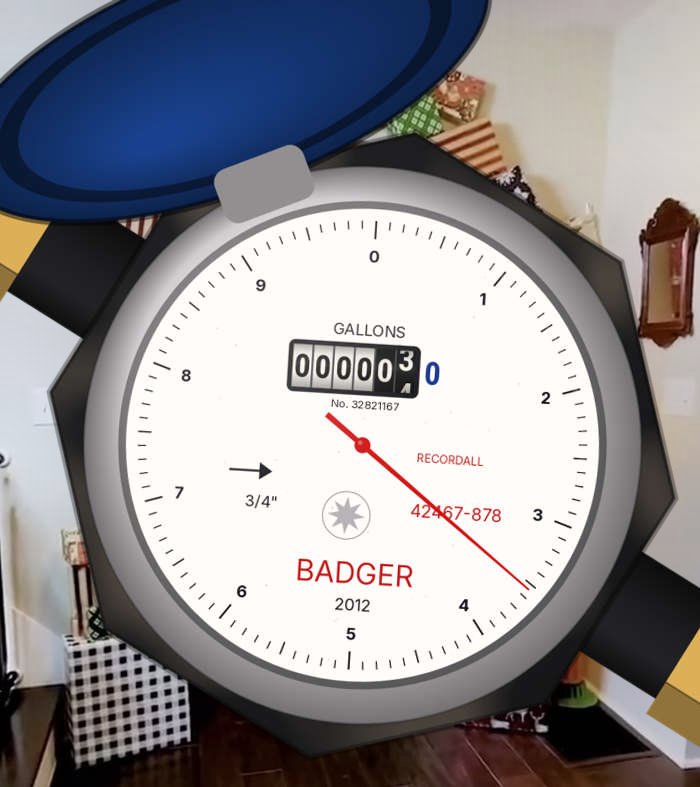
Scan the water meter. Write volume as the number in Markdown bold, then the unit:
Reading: **33.5** gal
